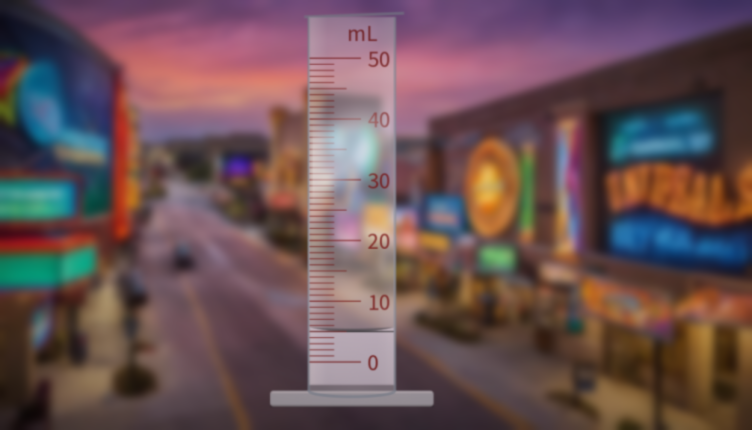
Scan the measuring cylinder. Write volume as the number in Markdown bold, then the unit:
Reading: **5** mL
